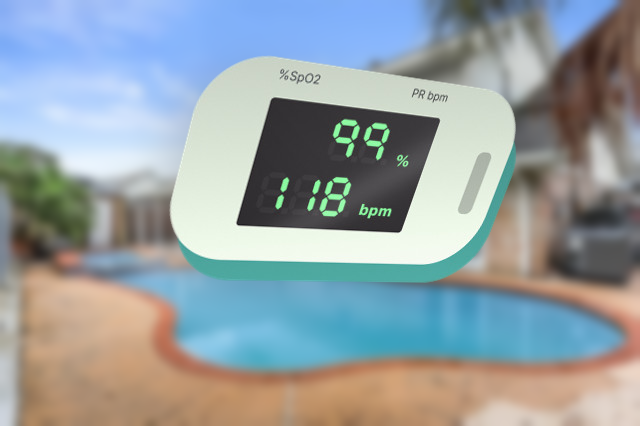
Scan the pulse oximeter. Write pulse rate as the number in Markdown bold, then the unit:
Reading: **118** bpm
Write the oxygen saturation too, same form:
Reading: **99** %
